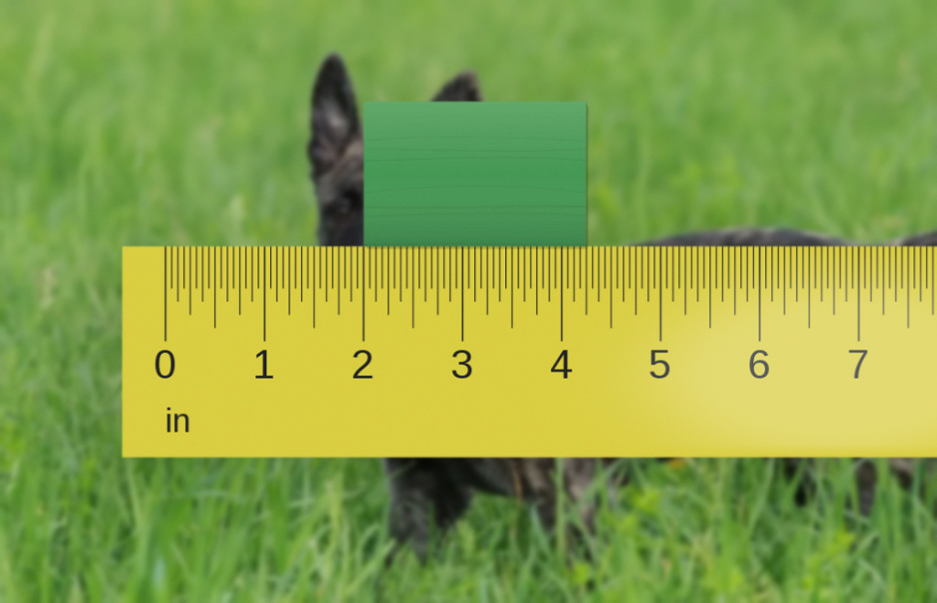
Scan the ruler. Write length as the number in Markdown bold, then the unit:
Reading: **2.25** in
